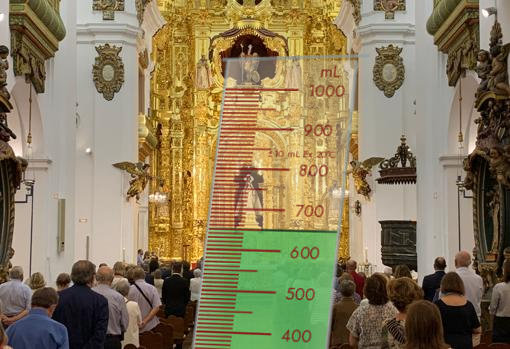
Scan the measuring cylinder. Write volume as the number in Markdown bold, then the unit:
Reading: **650** mL
